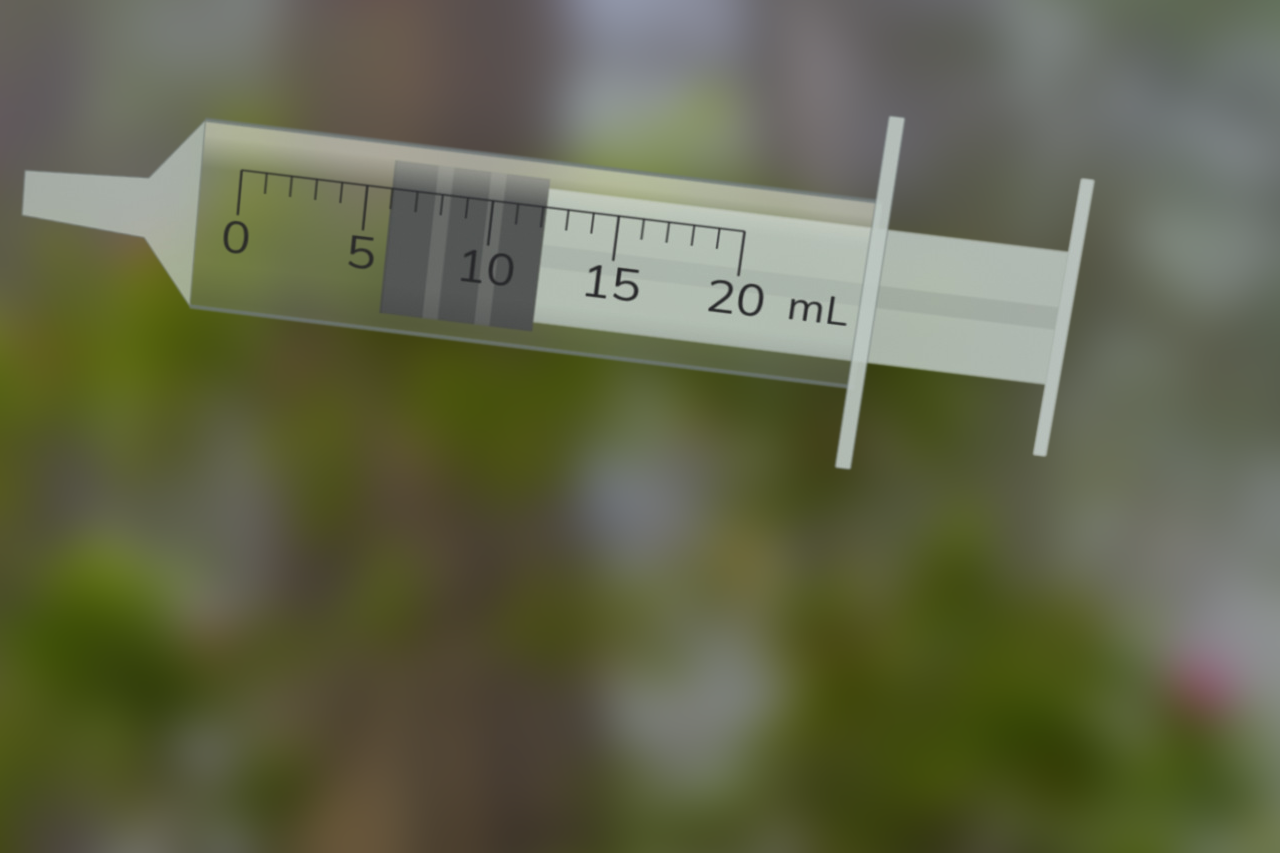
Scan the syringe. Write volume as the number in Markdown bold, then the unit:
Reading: **6** mL
